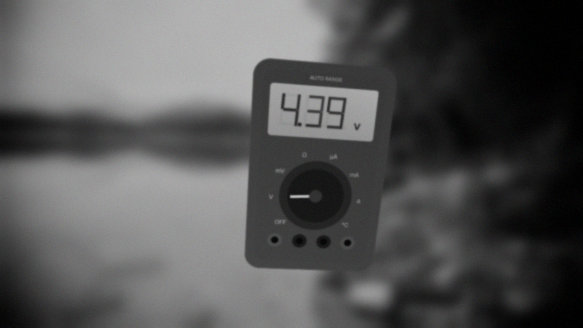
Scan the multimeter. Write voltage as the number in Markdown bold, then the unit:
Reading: **4.39** V
